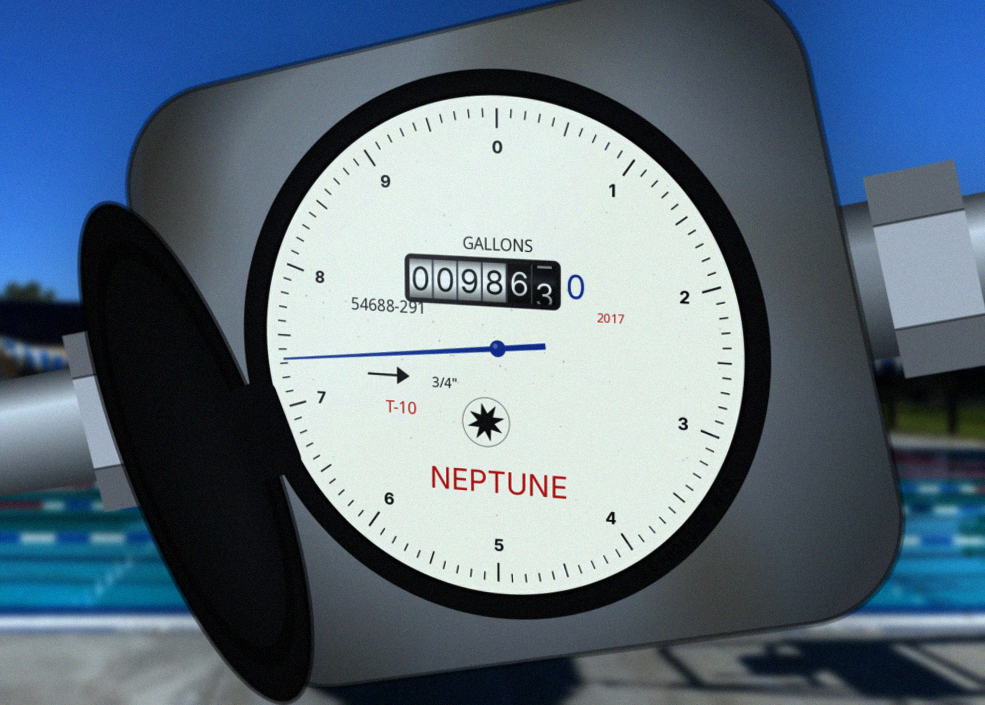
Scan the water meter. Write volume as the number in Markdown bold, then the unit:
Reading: **98627.3** gal
